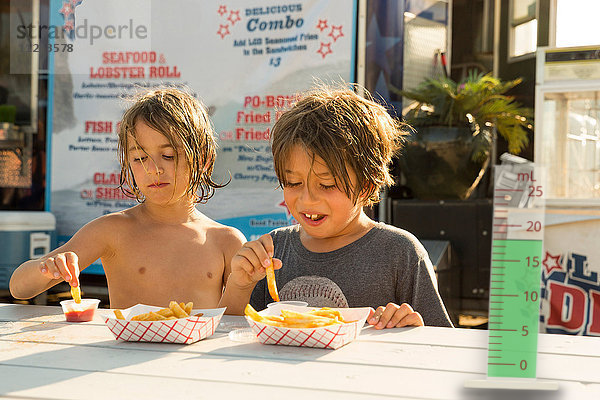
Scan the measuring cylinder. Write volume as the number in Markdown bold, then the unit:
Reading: **18** mL
